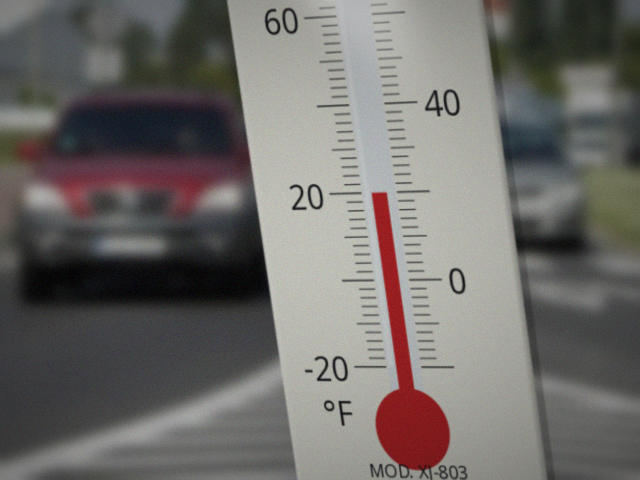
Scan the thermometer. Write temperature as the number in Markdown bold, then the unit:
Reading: **20** °F
